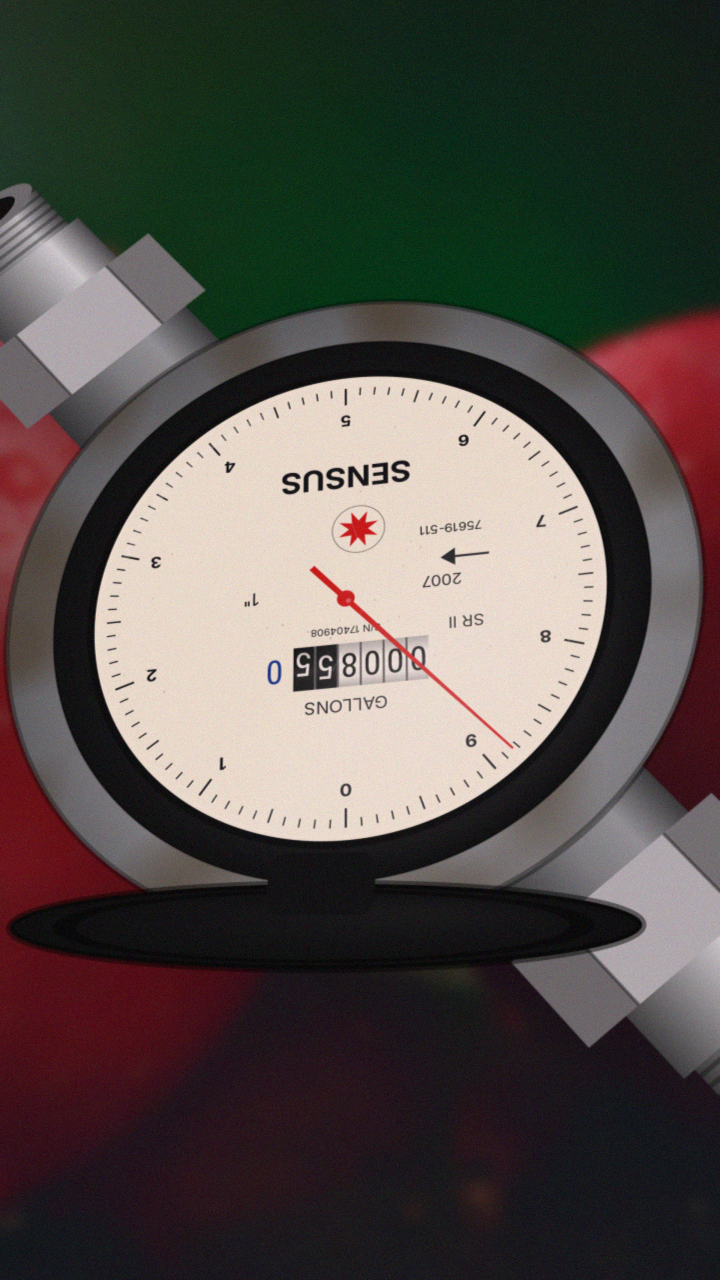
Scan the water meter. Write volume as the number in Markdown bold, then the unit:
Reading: **8548.8** gal
